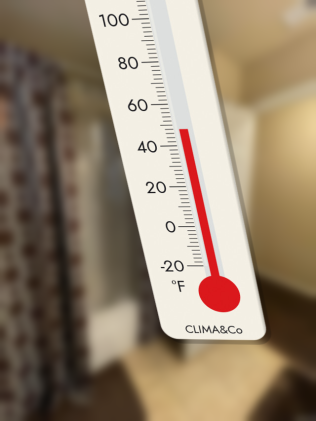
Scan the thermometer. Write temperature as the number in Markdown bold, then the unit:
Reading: **48** °F
